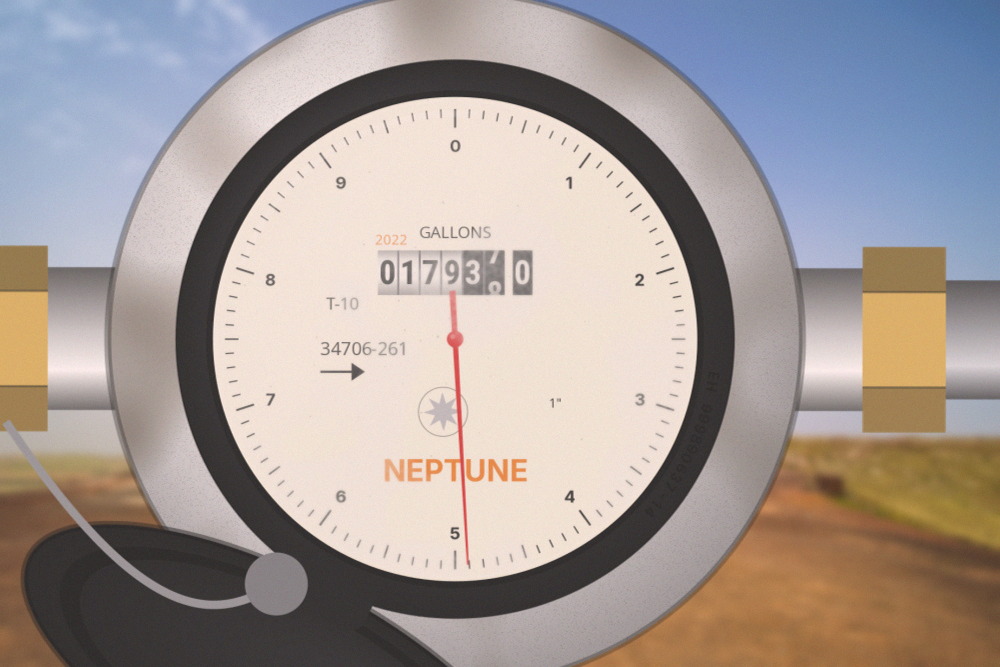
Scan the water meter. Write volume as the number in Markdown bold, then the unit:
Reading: **179374.9** gal
